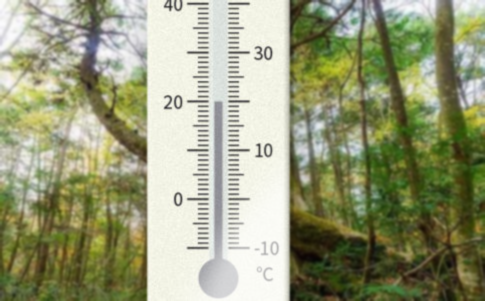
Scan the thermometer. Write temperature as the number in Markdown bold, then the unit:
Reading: **20** °C
